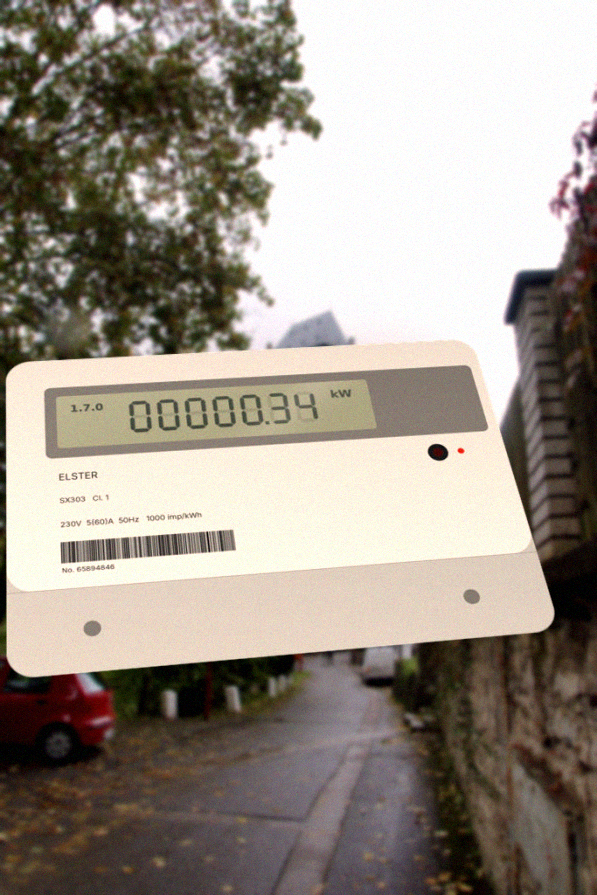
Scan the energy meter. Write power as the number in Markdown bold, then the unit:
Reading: **0.34** kW
